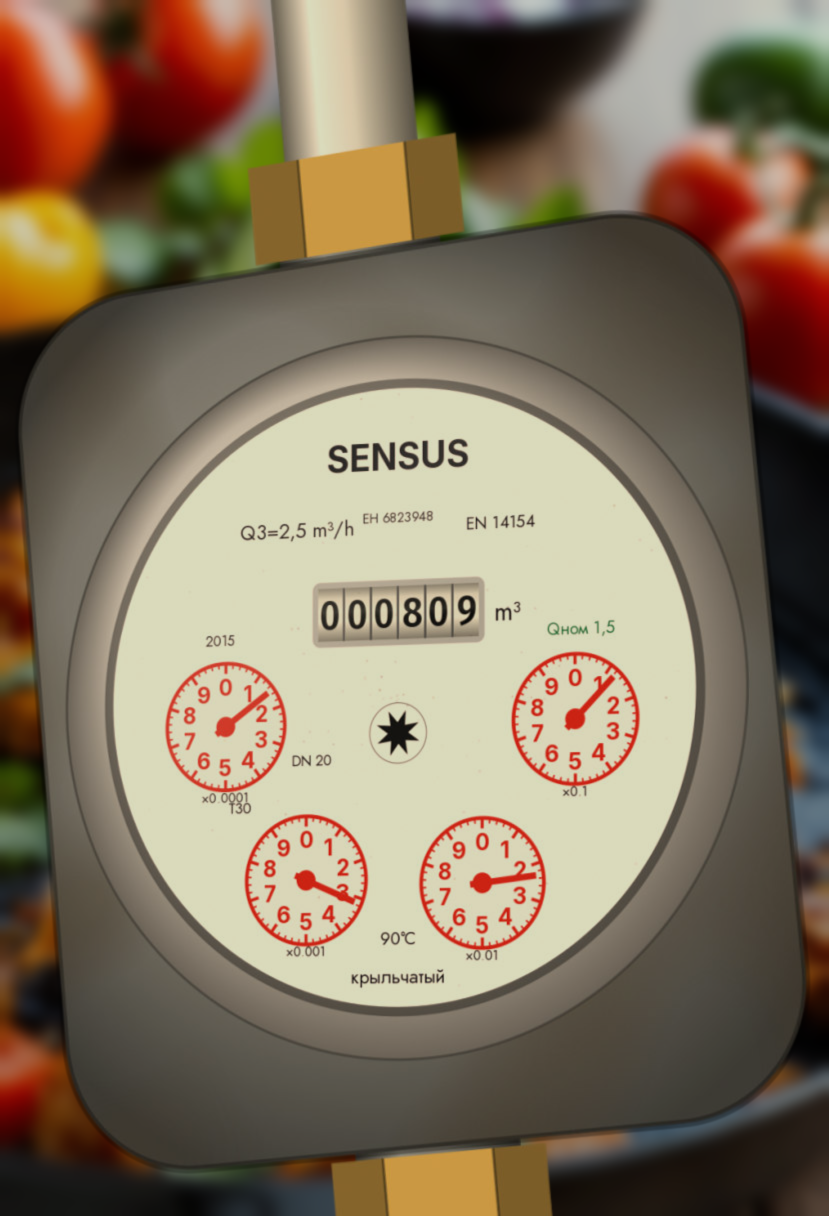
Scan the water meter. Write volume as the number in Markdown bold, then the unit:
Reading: **809.1231** m³
